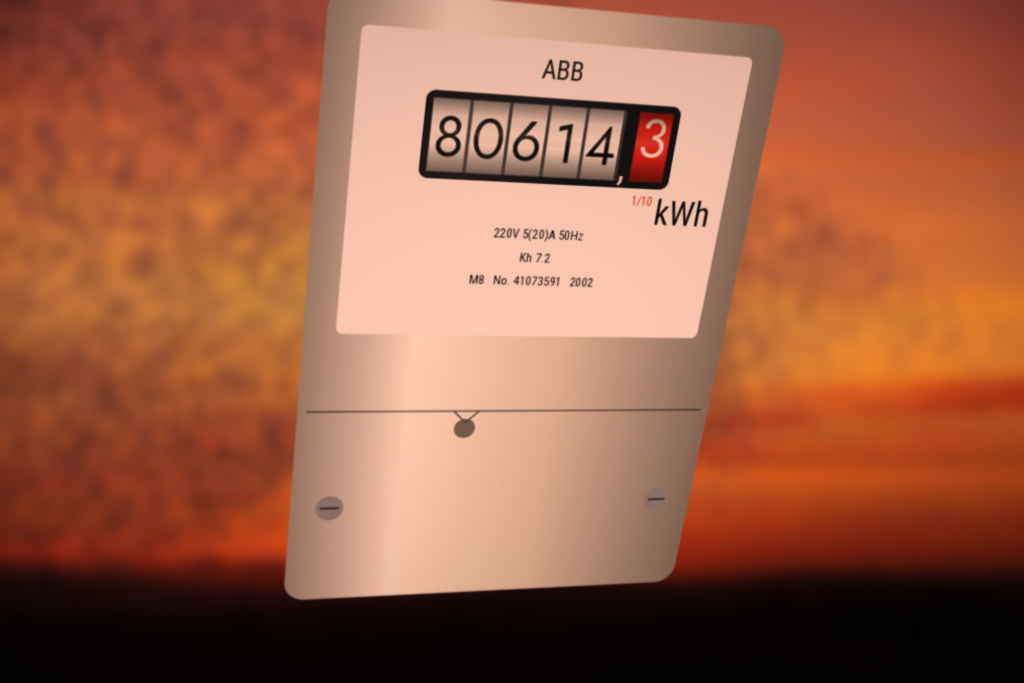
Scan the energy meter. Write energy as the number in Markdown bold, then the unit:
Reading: **80614.3** kWh
